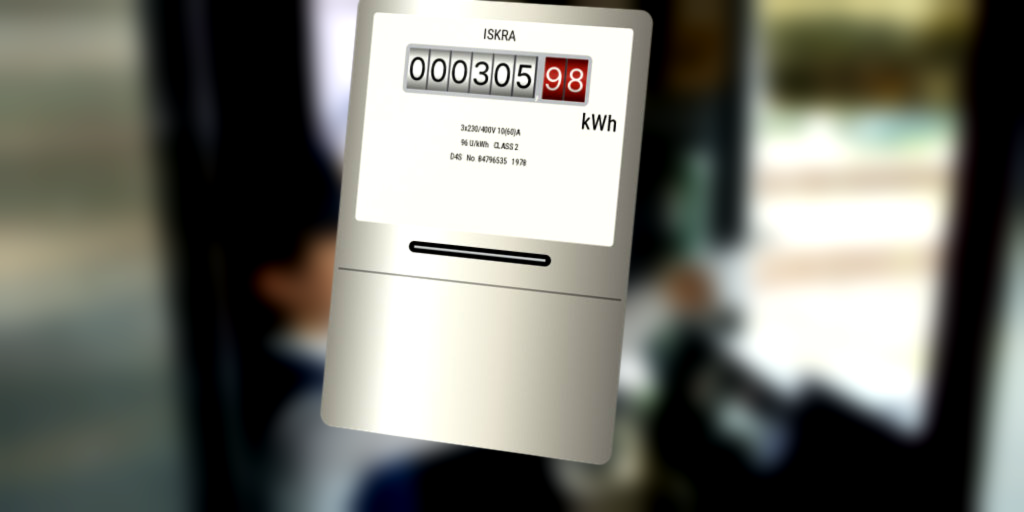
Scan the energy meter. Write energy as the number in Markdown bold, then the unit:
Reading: **305.98** kWh
